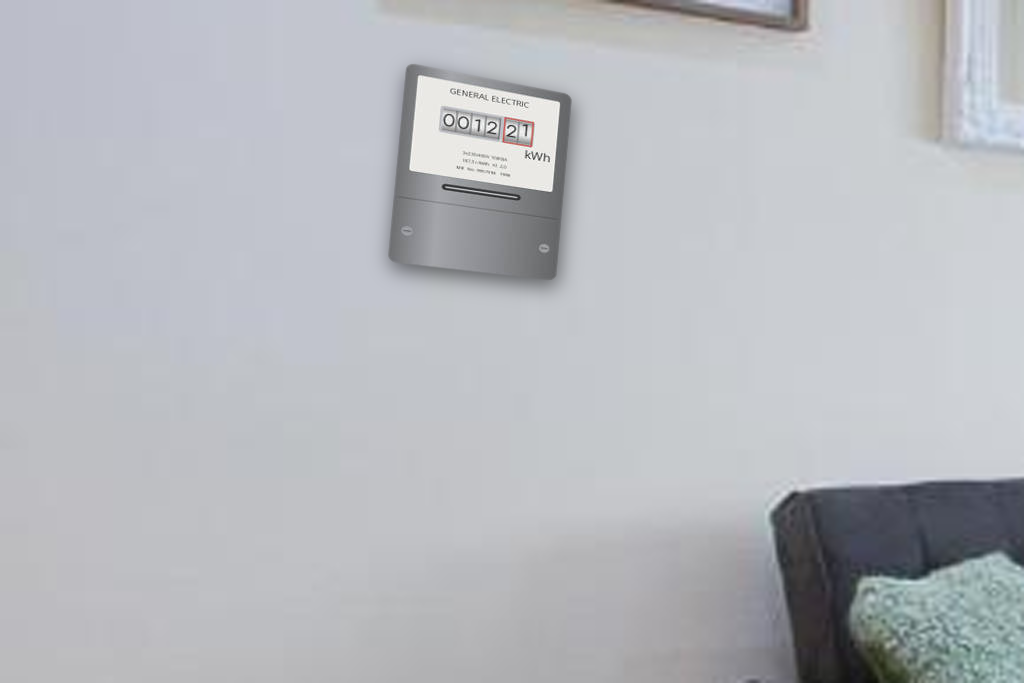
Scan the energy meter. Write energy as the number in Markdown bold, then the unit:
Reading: **12.21** kWh
